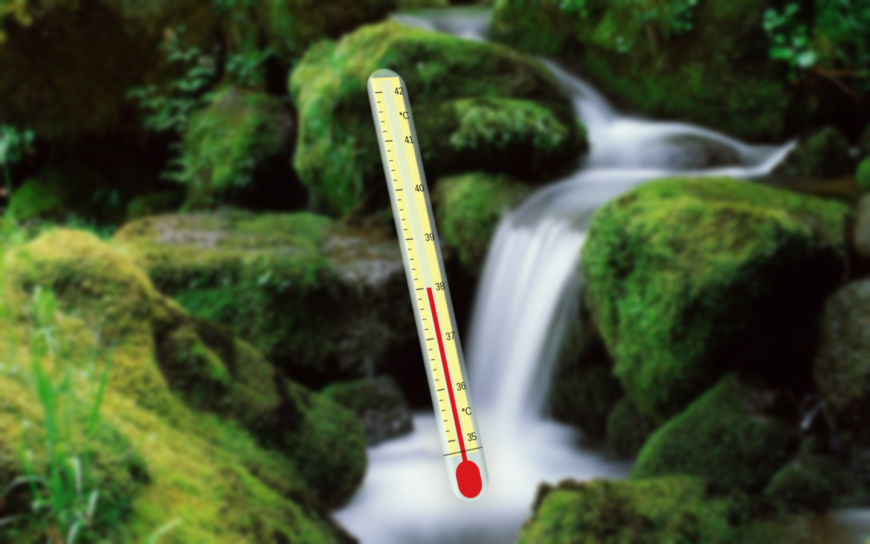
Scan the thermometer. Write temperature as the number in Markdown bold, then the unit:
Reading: **38** °C
